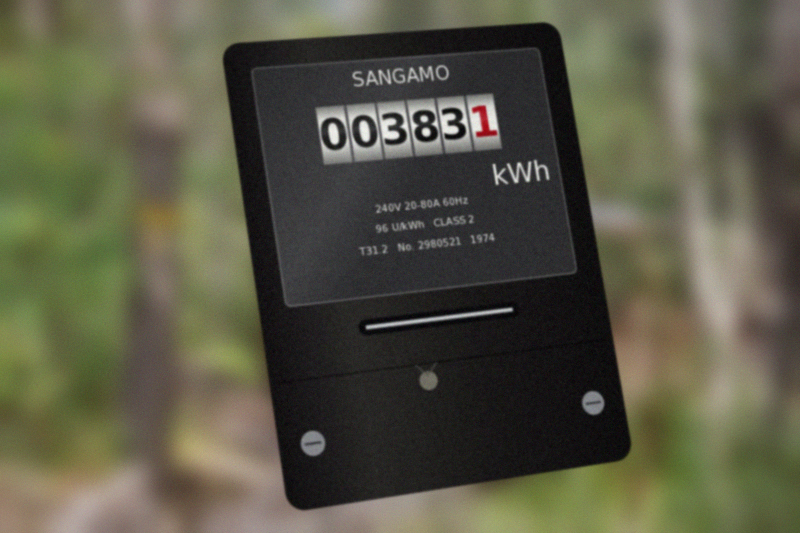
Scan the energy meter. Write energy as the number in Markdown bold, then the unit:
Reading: **383.1** kWh
